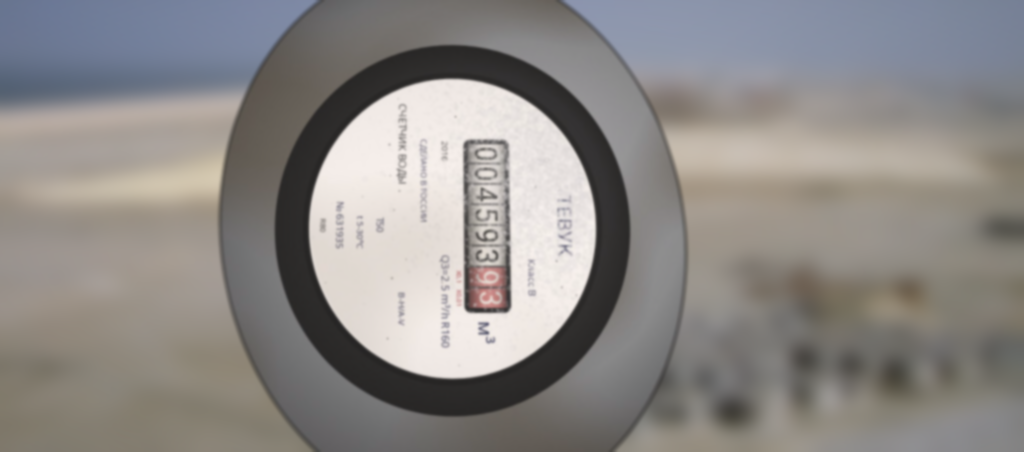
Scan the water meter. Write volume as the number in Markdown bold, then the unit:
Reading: **4593.93** m³
